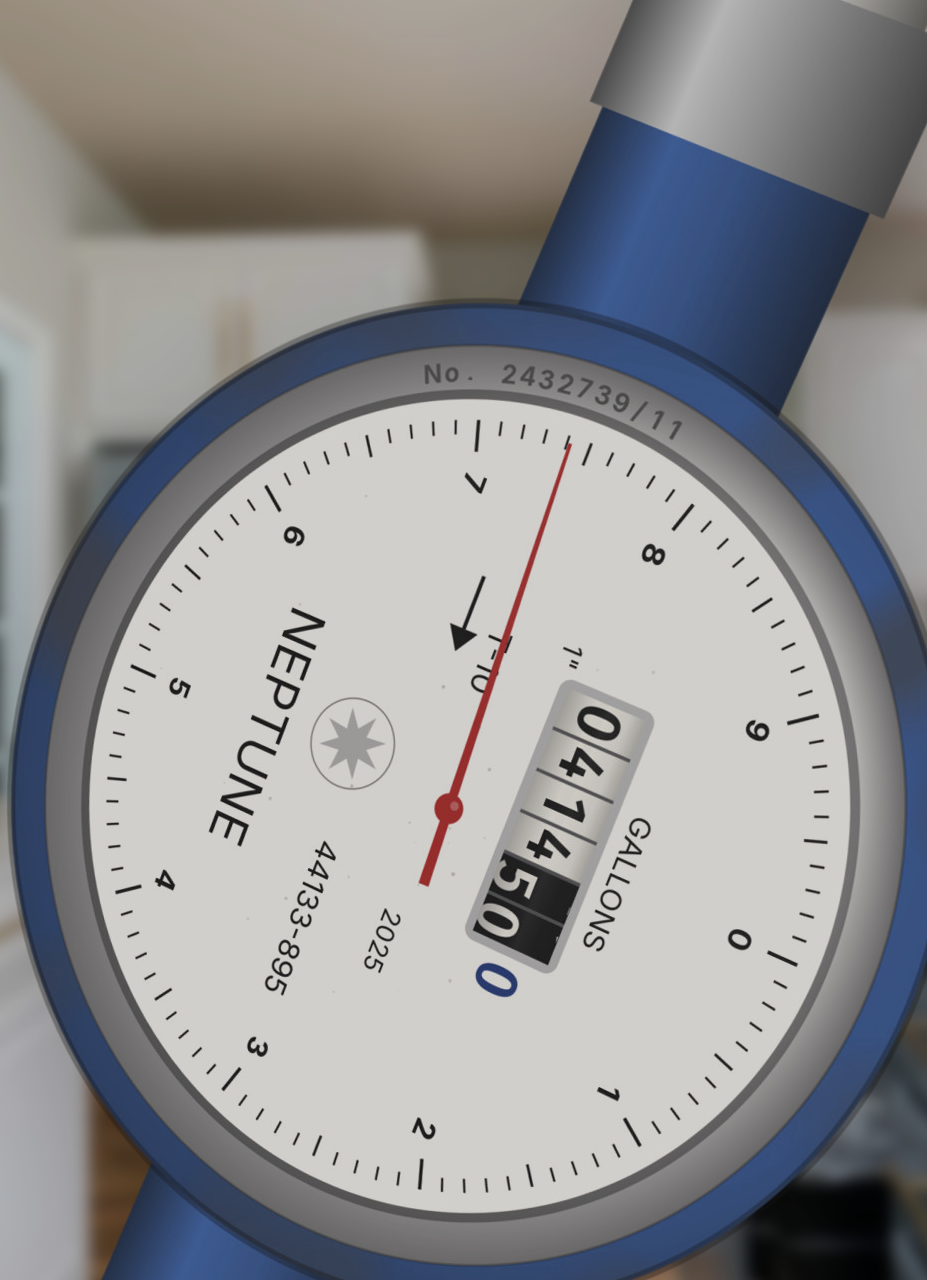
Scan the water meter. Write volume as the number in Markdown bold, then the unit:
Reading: **414497.4** gal
